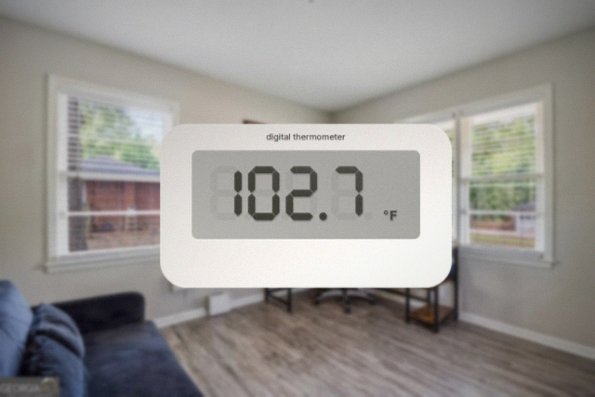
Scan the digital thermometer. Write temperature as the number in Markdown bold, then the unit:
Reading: **102.7** °F
